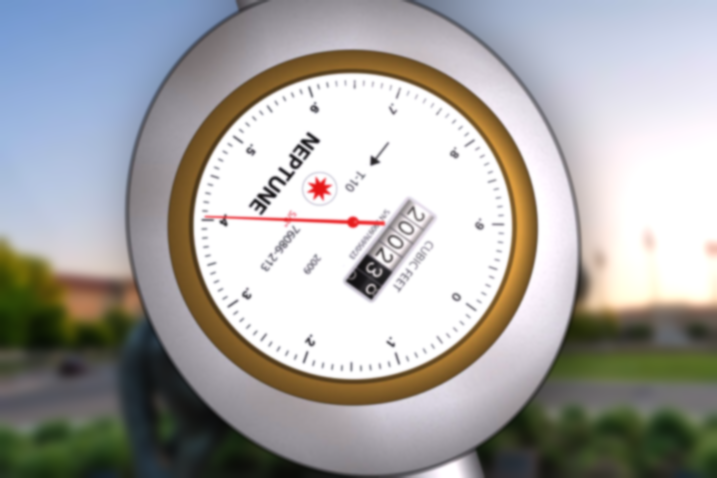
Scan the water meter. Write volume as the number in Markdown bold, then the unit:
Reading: **200238.40** ft³
